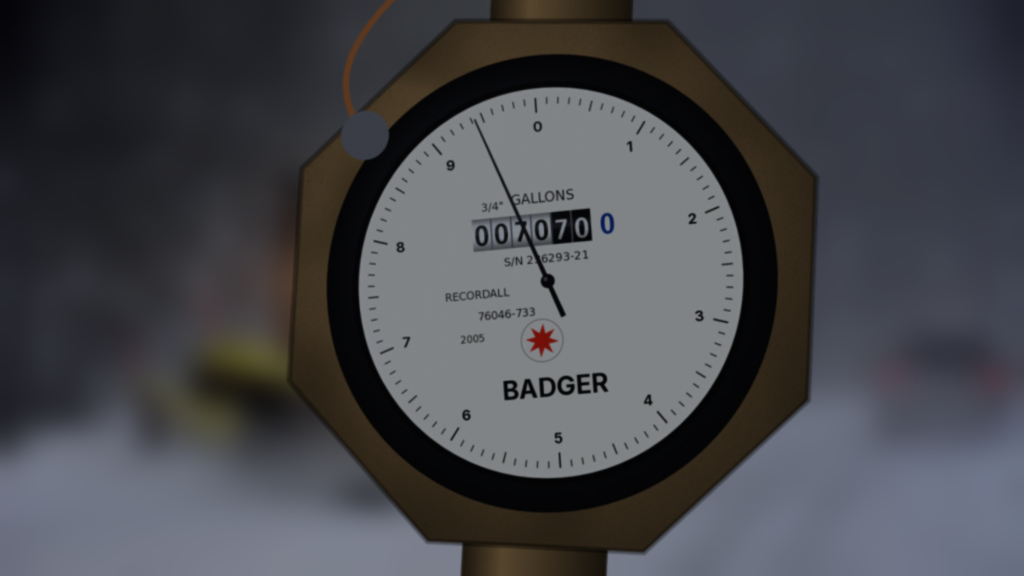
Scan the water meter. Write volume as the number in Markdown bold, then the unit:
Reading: **70699.4** gal
